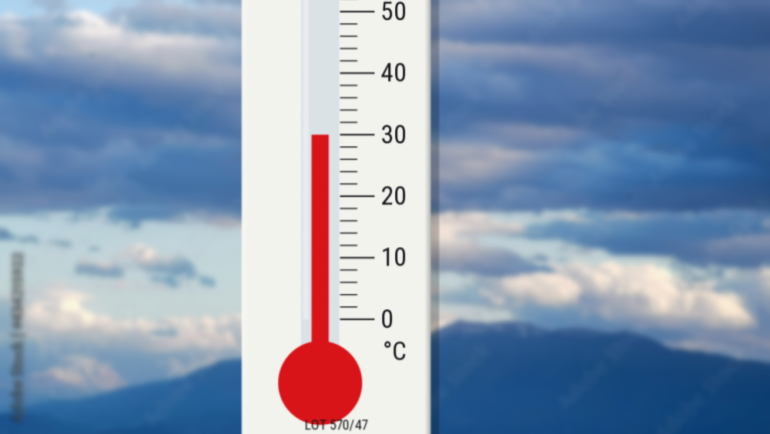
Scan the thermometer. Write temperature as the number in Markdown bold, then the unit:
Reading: **30** °C
